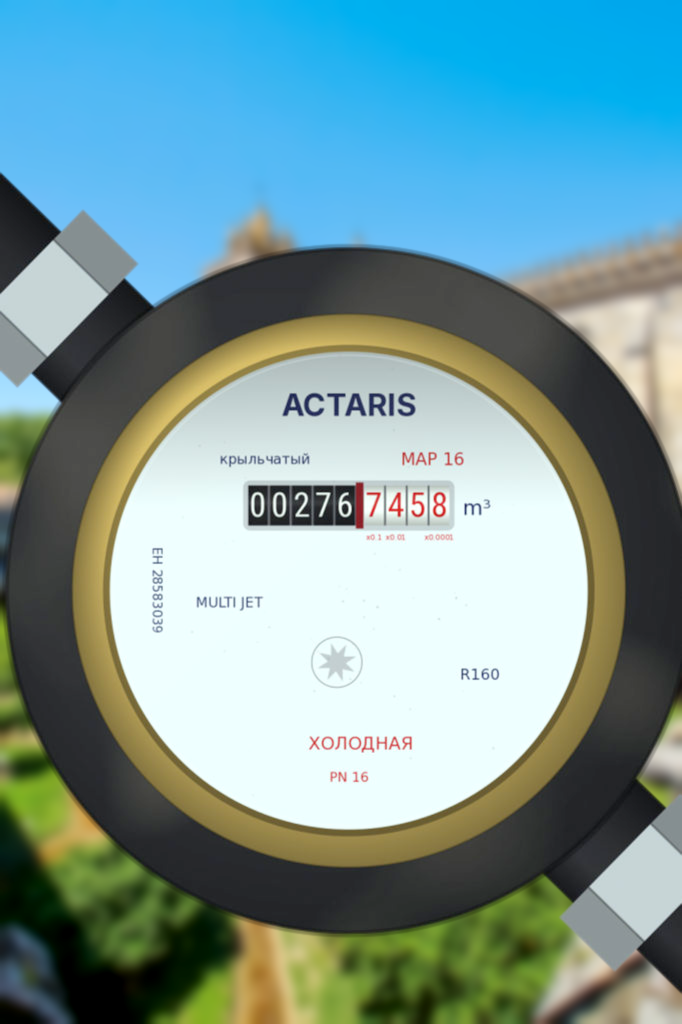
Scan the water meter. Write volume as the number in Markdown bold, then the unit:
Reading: **276.7458** m³
